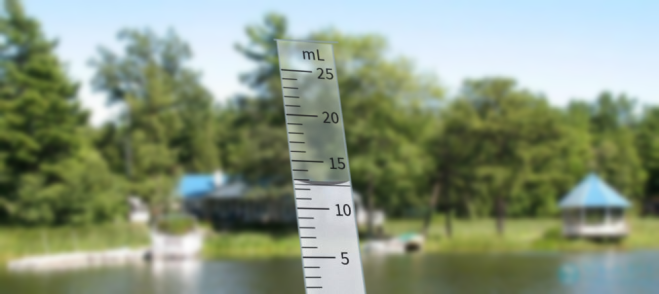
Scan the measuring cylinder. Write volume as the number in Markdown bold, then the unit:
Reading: **12.5** mL
